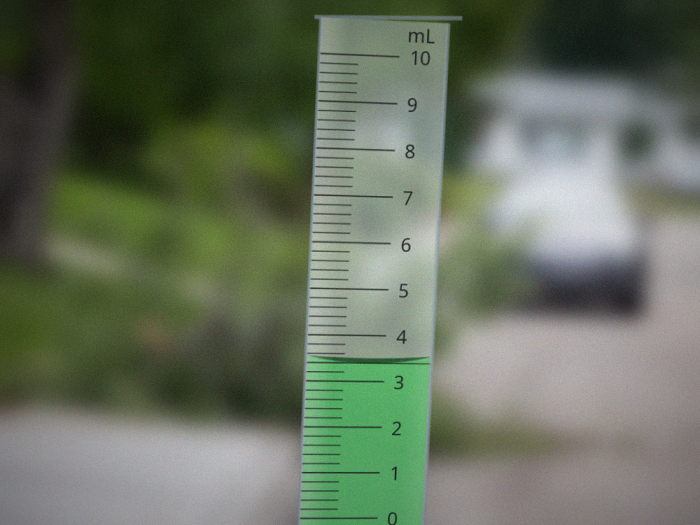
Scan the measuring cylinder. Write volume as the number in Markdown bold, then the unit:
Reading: **3.4** mL
